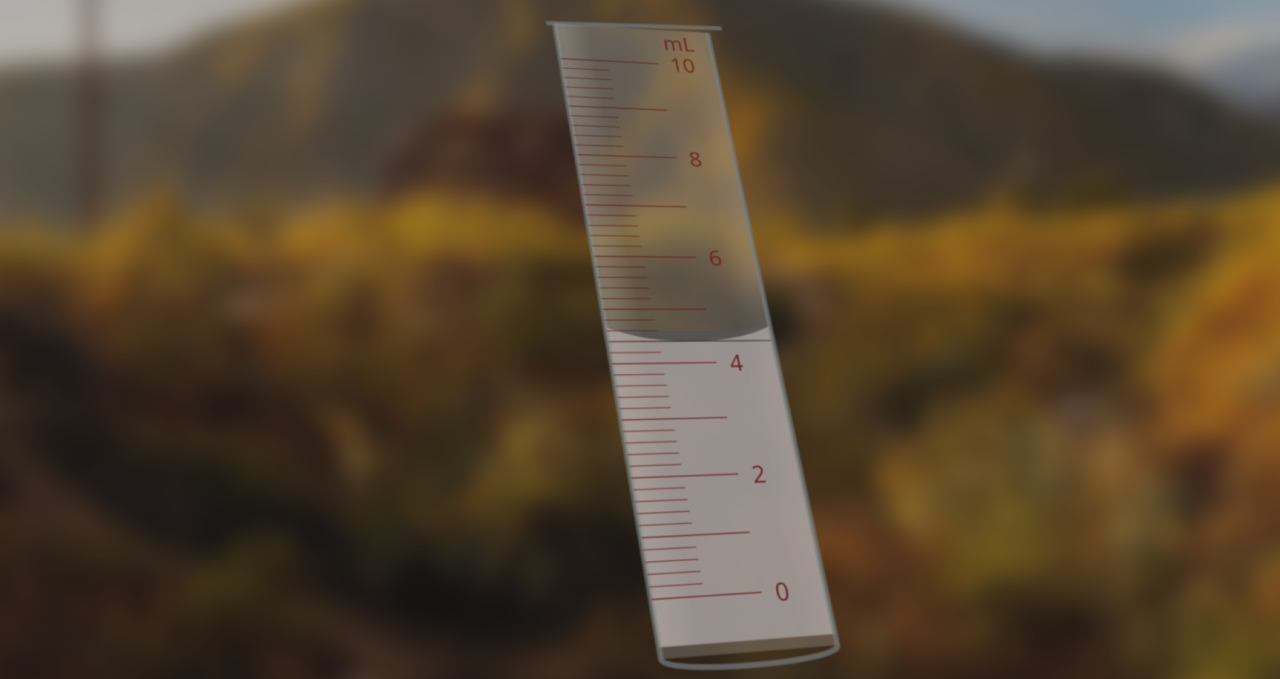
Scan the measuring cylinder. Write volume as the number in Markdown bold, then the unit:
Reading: **4.4** mL
